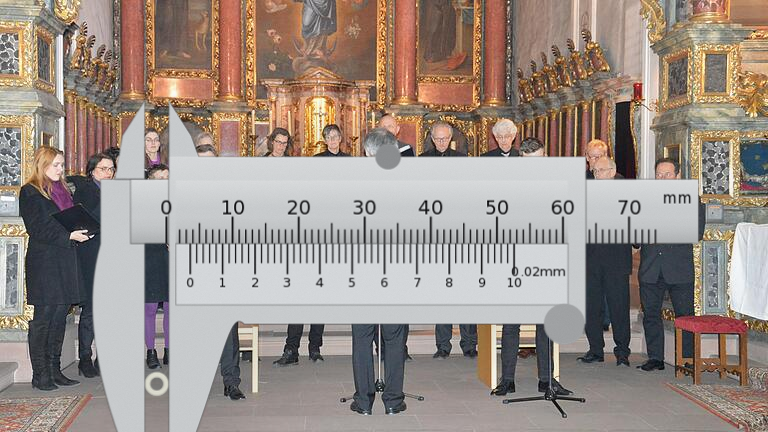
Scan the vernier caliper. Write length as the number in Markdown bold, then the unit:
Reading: **3.6** mm
